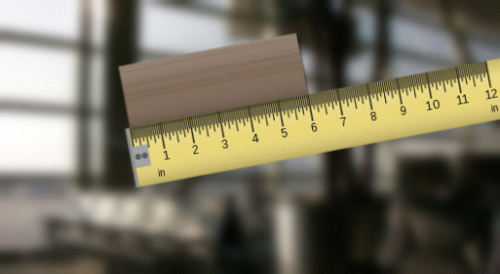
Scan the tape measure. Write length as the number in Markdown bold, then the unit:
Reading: **6** in
